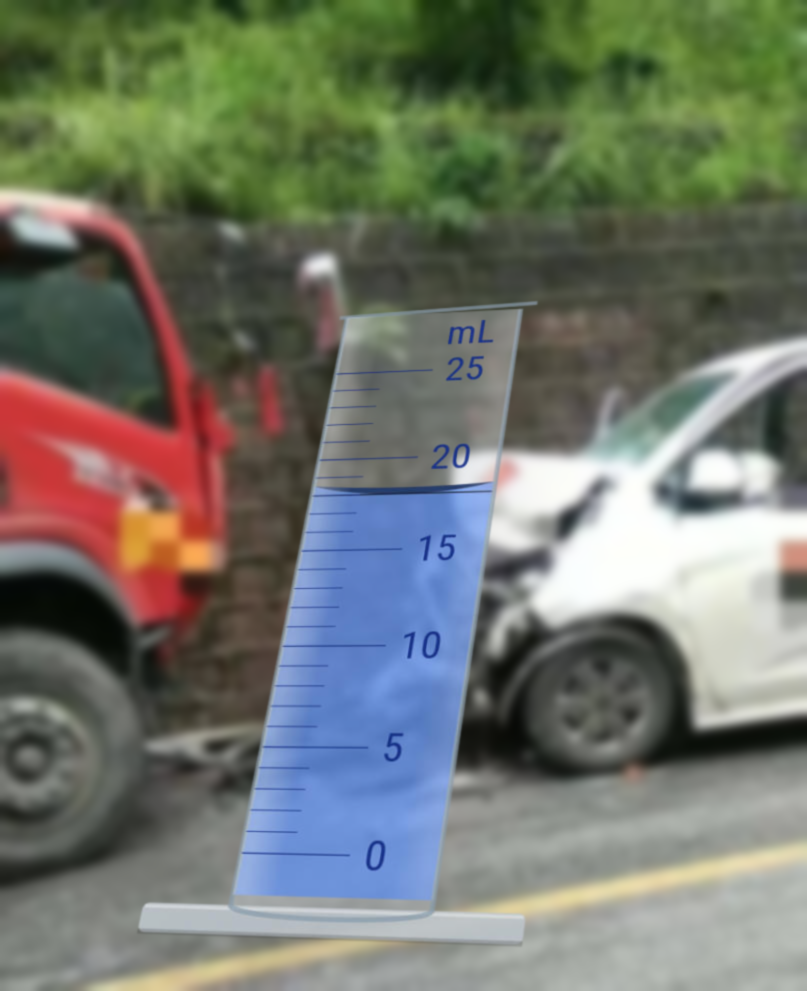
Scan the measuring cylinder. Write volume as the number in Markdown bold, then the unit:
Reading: **18** mL
